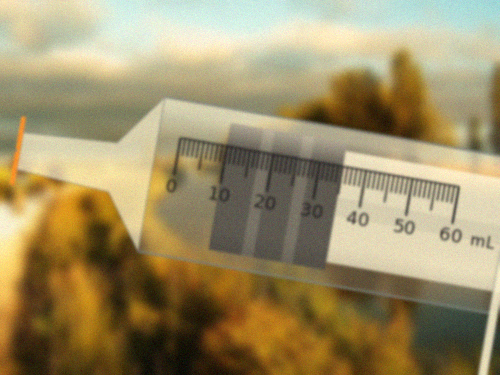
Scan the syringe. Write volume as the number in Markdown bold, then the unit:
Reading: **10** mL
